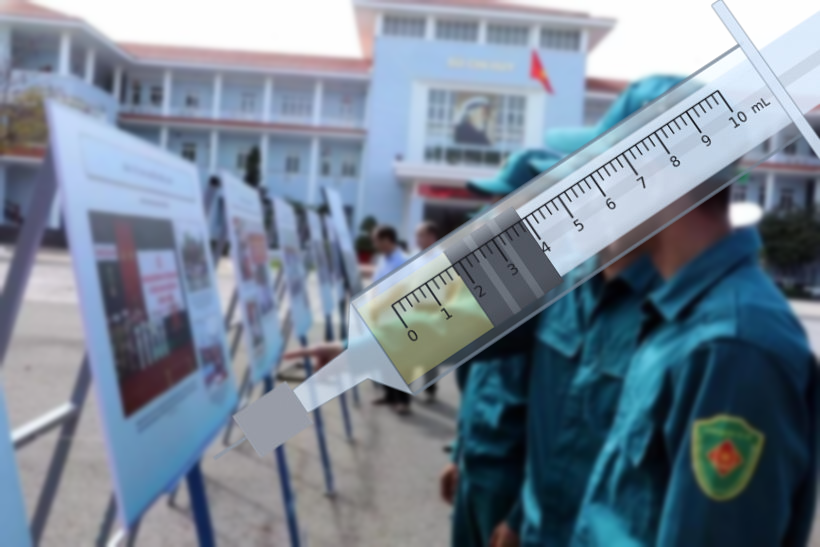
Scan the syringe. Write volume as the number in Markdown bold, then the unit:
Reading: **1.8** mL
